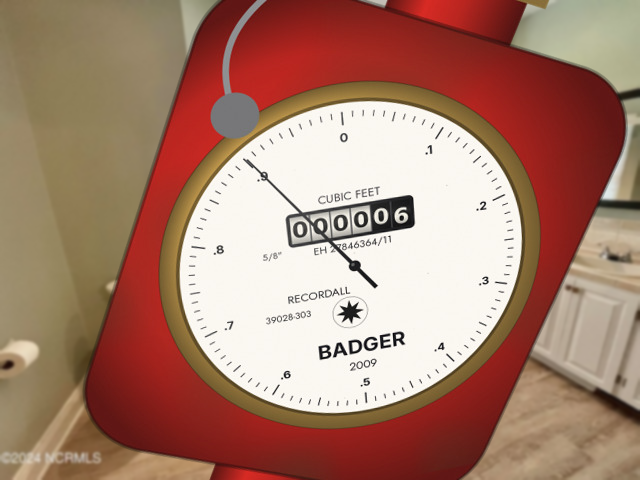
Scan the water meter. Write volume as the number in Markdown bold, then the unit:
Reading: **5.90** ft³
